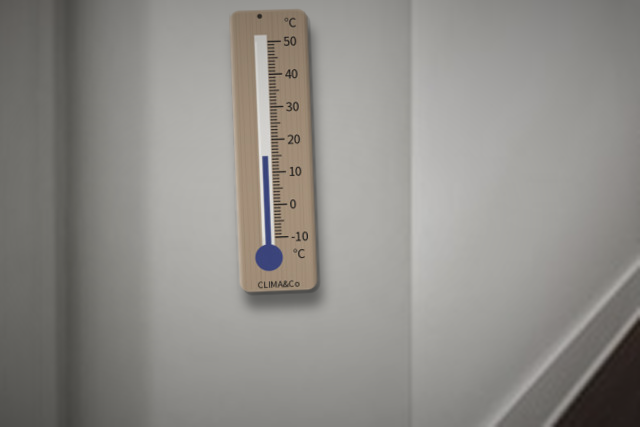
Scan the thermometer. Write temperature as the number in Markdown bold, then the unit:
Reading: **15** °C
